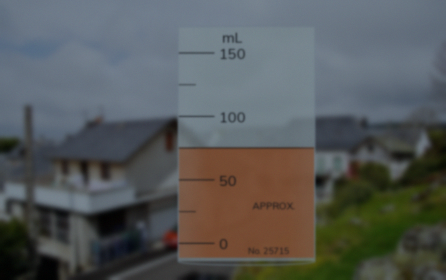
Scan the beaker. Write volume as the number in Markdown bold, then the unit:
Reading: **75** mL
